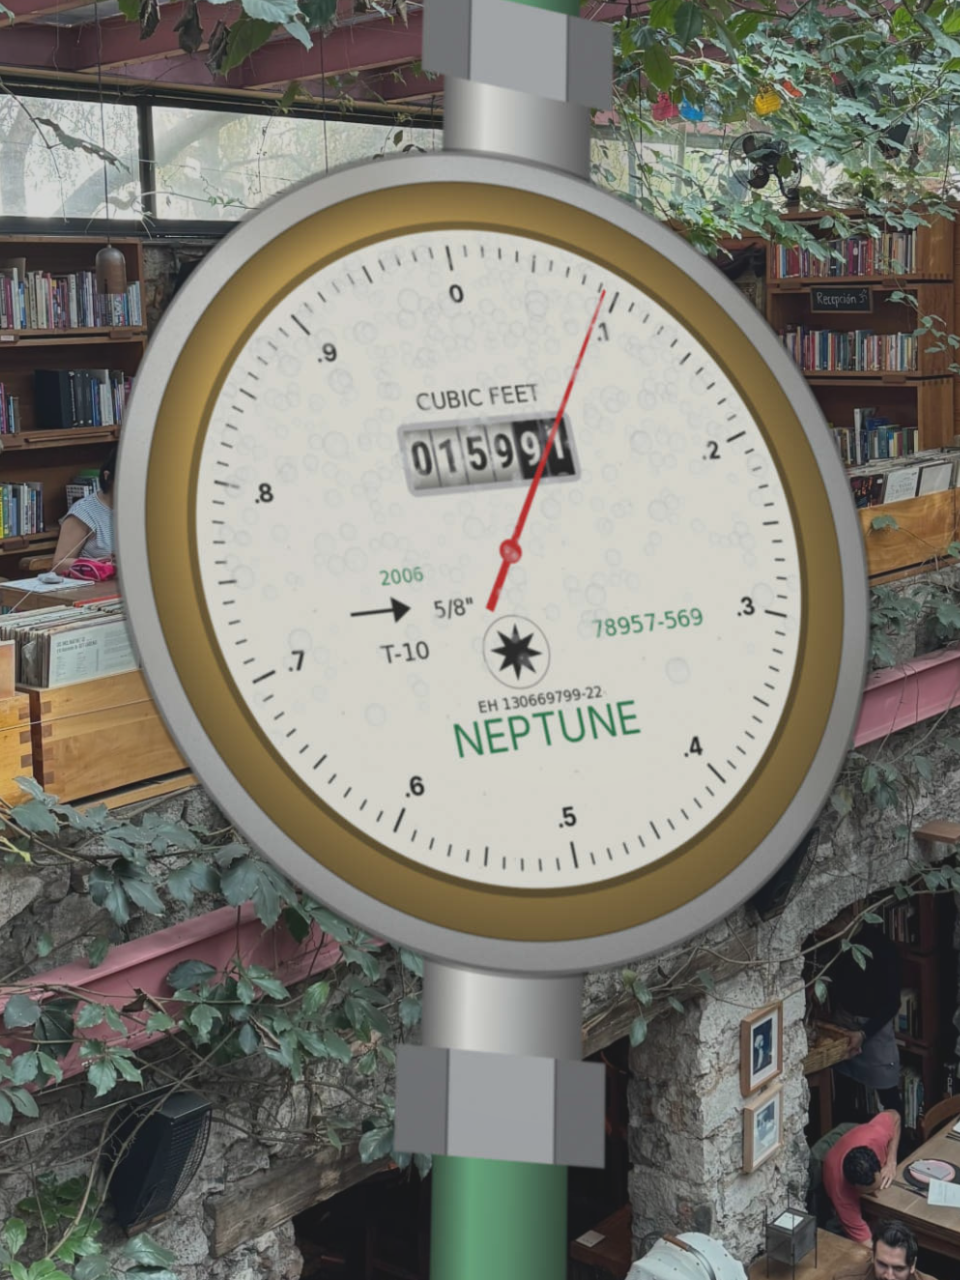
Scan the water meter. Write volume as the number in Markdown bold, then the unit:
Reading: **15991.09** ft³
